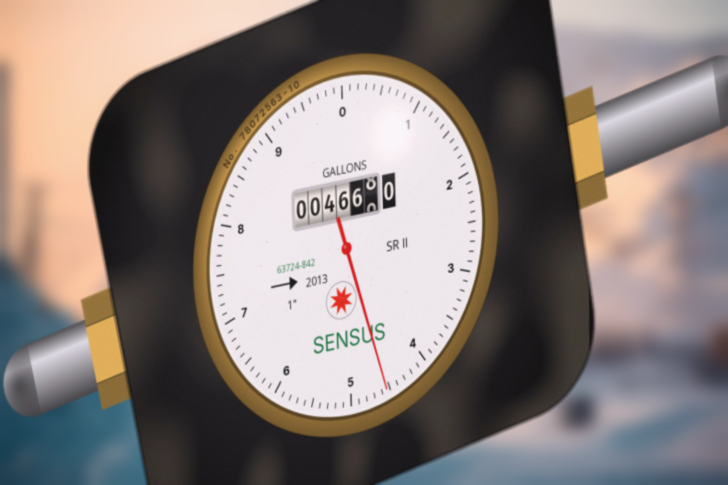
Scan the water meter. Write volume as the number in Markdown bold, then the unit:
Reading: **46684.5** gal
